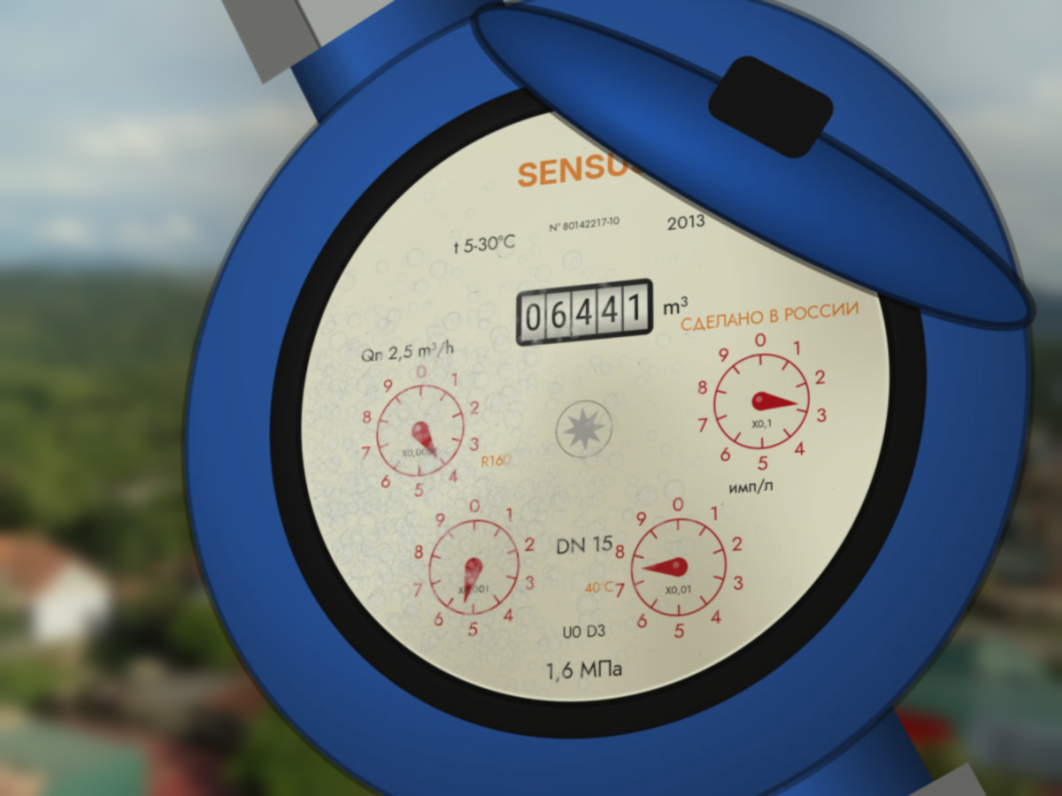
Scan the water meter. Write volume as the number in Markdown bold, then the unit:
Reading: **6441.2754** m³
